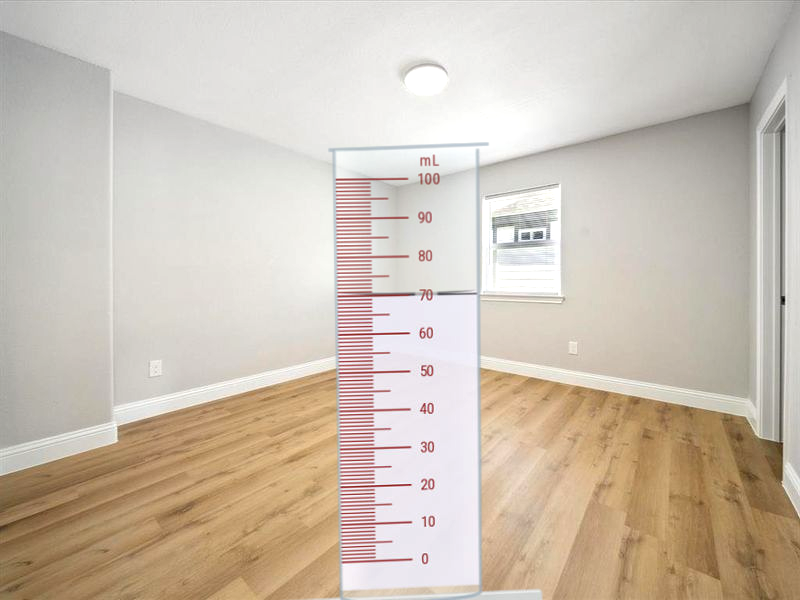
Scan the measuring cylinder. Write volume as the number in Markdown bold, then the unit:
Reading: **70** mL
